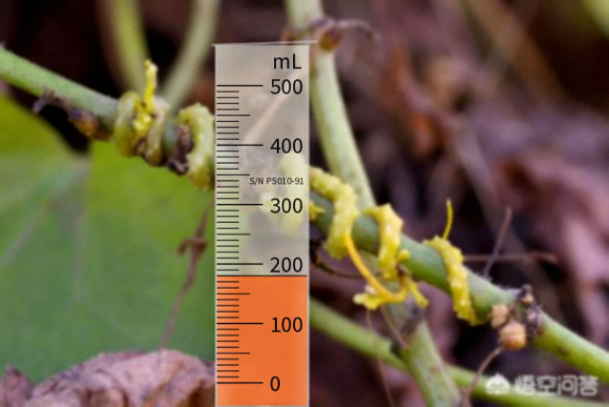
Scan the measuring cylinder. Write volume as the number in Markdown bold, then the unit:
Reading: **180** mL
